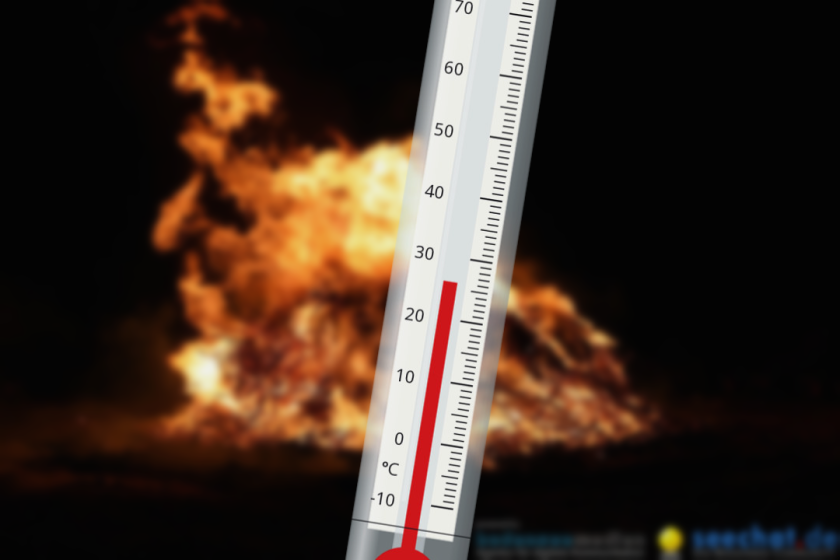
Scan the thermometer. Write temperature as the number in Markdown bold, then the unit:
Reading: **26** °C
